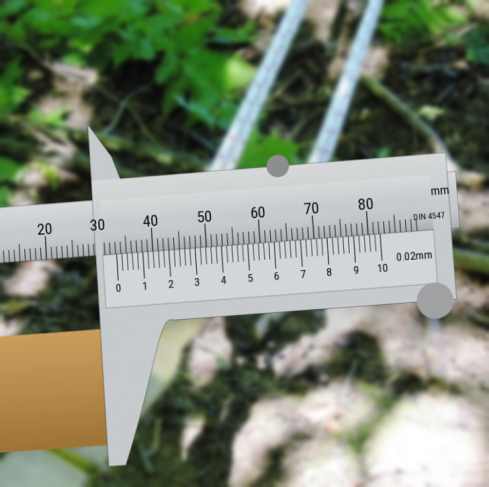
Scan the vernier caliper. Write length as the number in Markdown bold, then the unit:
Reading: **33.2** mm
